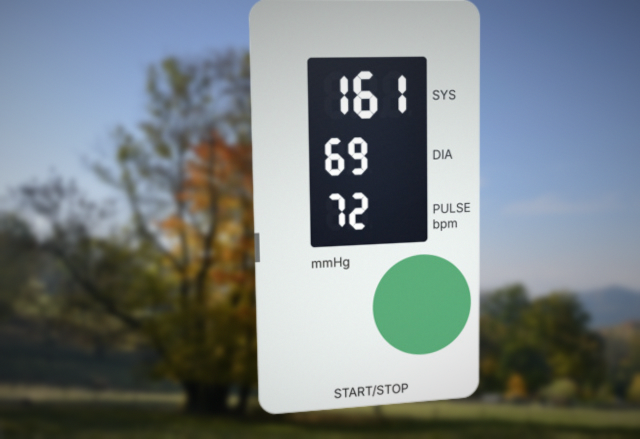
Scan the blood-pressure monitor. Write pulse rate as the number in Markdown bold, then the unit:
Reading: **72** bpm
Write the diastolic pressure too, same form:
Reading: **69** mmHg
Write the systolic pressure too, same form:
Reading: **161** mmHg
